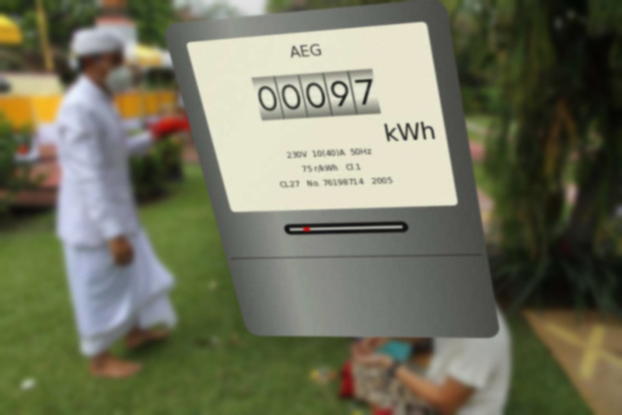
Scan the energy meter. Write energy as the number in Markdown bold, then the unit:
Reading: **97** kWh
